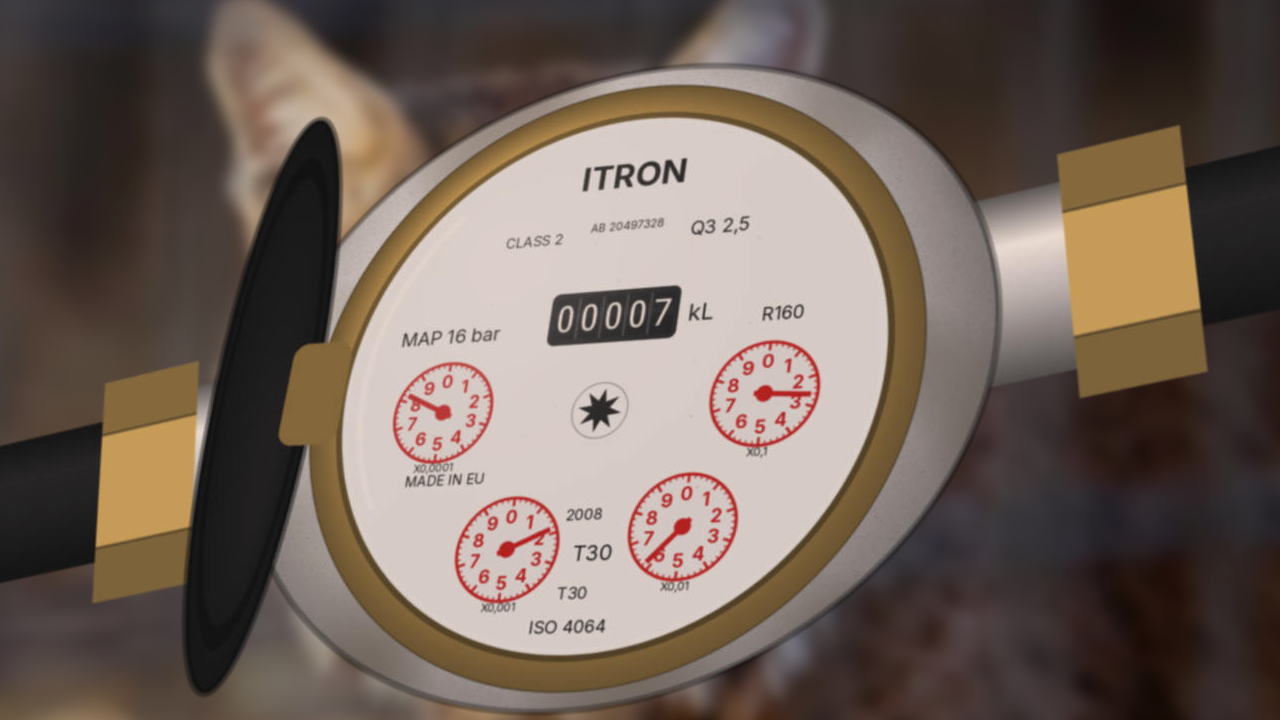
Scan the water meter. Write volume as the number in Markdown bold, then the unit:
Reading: **7.2618** kL
